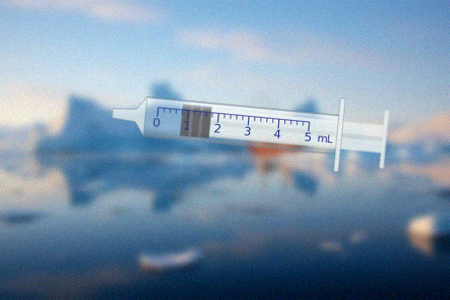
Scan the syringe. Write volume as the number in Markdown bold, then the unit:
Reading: **0.8** mL
